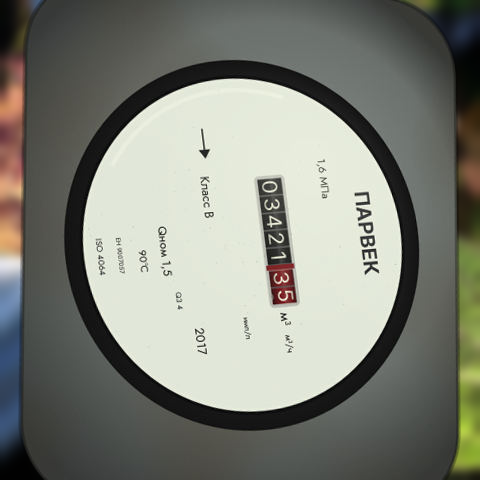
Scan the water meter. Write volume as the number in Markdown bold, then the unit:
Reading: **3421.35** m³
